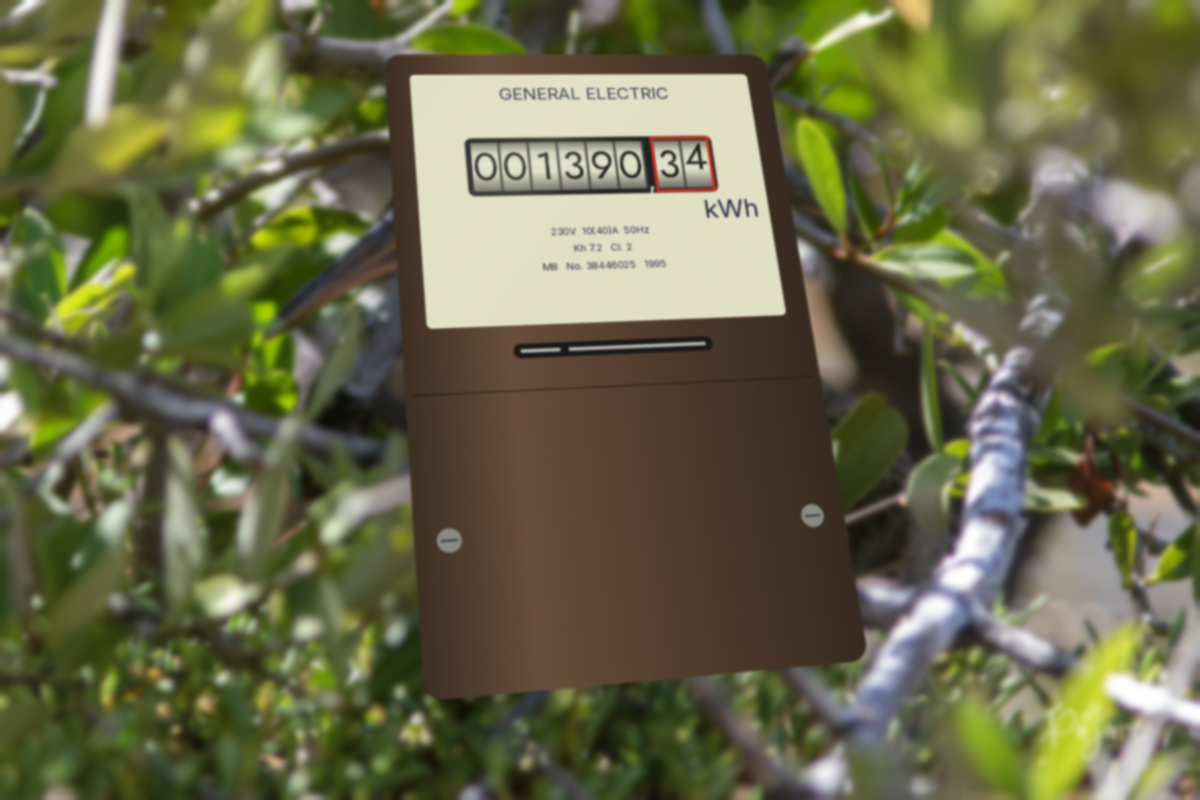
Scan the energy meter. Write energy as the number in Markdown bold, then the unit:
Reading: **1390.34** kWh
